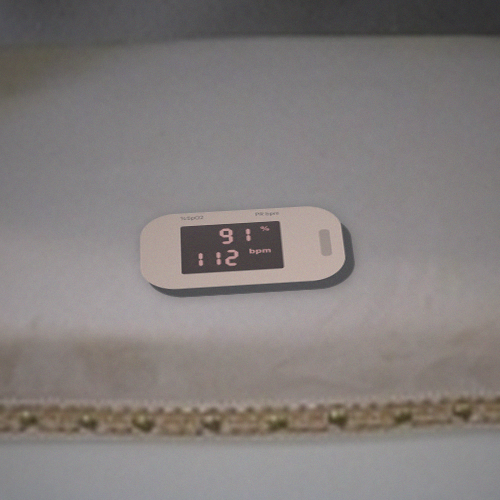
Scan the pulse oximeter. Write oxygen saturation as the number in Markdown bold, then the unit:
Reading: **91** %
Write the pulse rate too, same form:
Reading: **112** bpm
